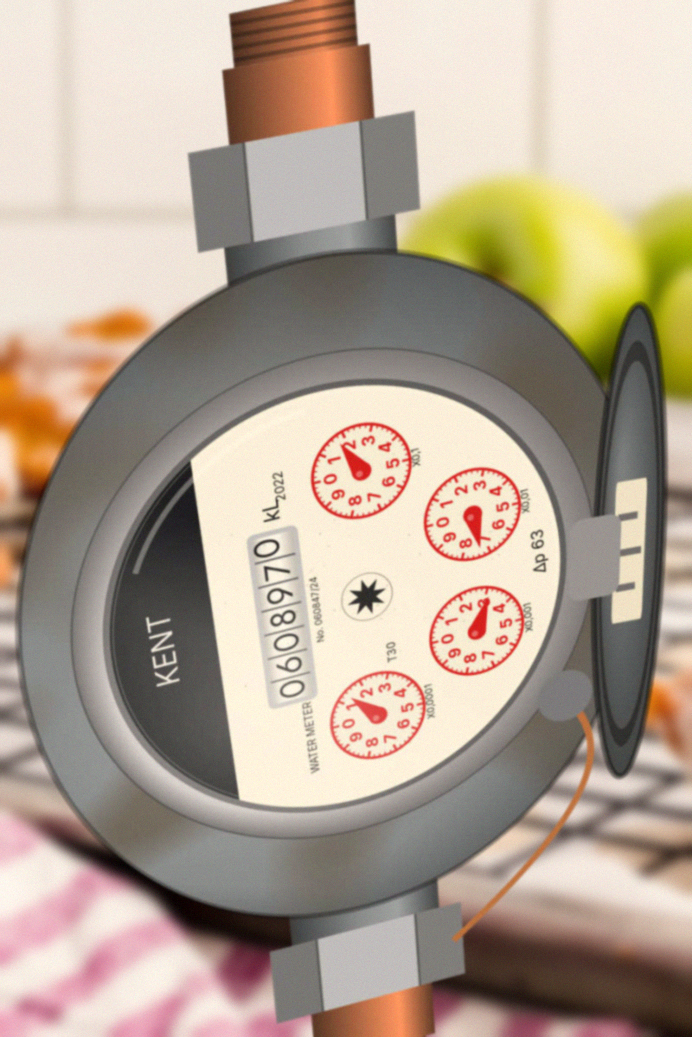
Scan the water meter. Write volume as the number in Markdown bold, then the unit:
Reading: **608970.1731** kL
